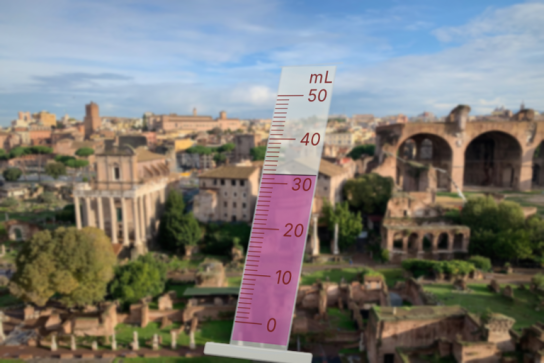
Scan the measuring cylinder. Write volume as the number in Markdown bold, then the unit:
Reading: **32** mL
